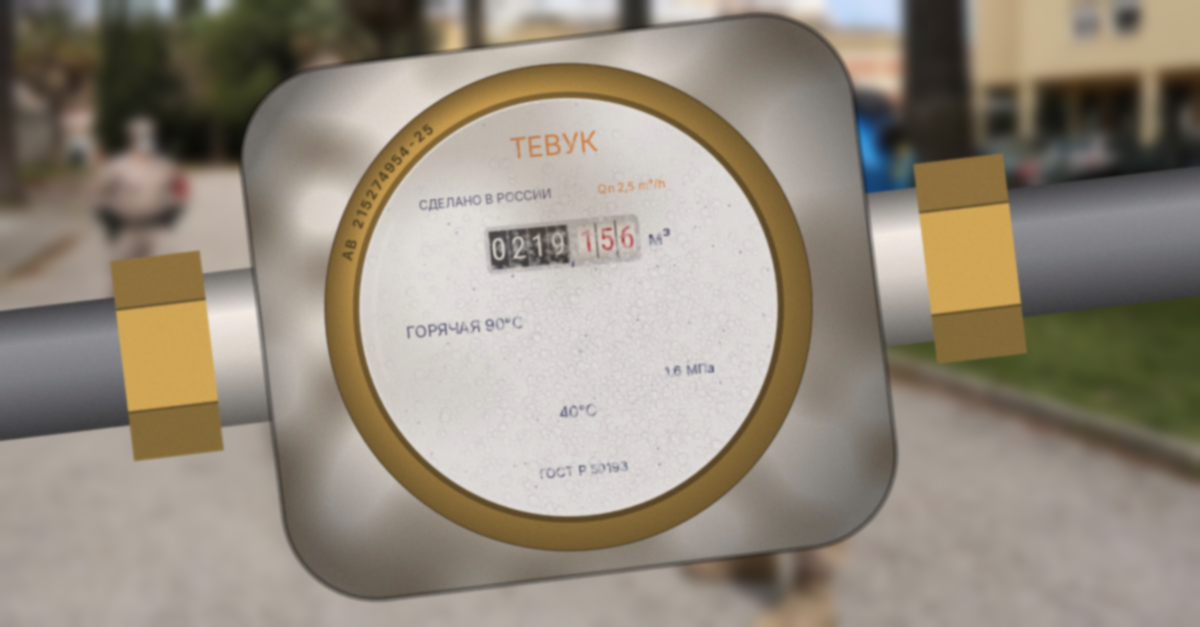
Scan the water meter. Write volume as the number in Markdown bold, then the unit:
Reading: **219.156** m³
